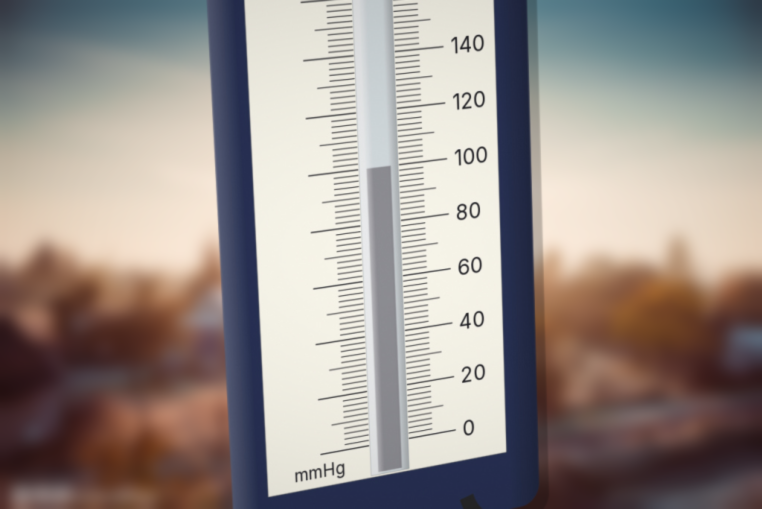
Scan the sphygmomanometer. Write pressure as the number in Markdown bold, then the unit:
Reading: **100** mmHg
